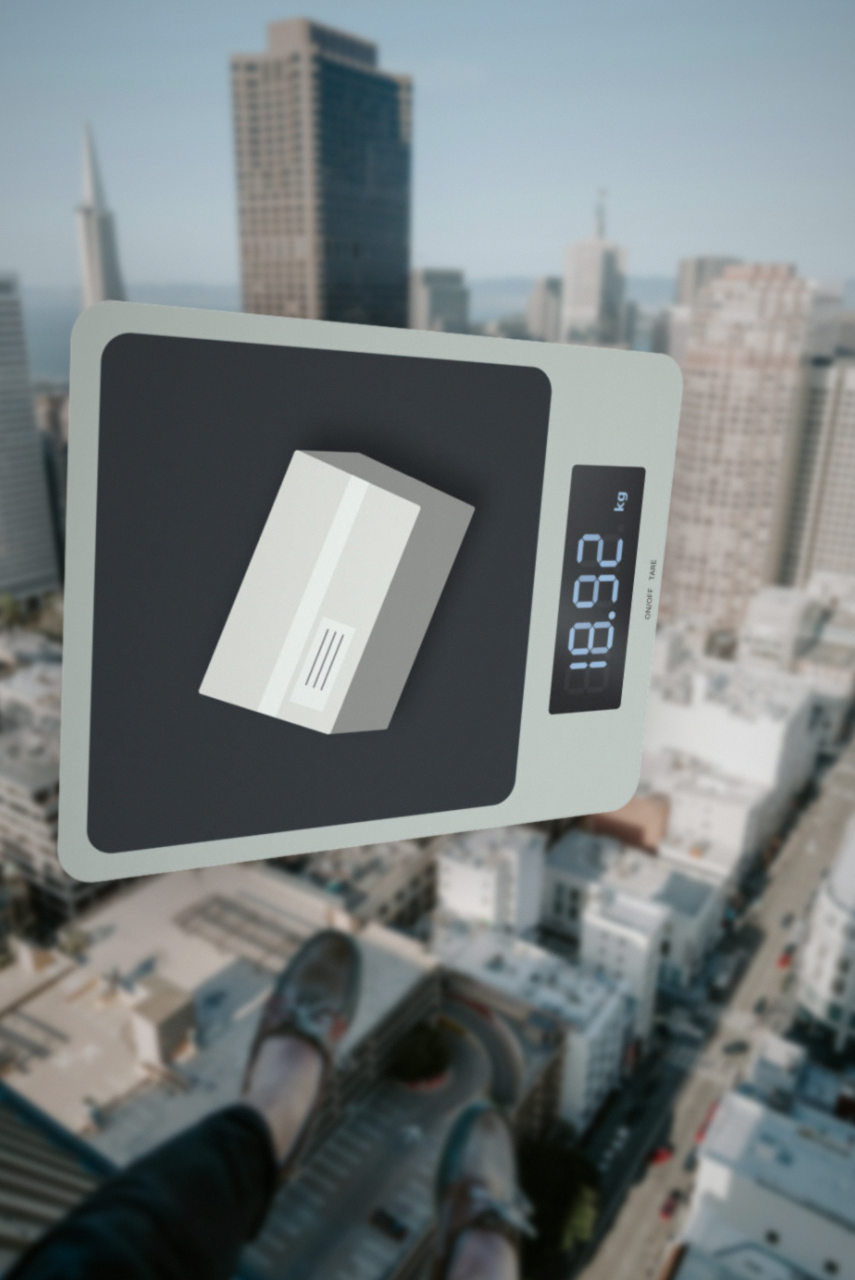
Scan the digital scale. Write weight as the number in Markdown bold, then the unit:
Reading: **18.92** kg
